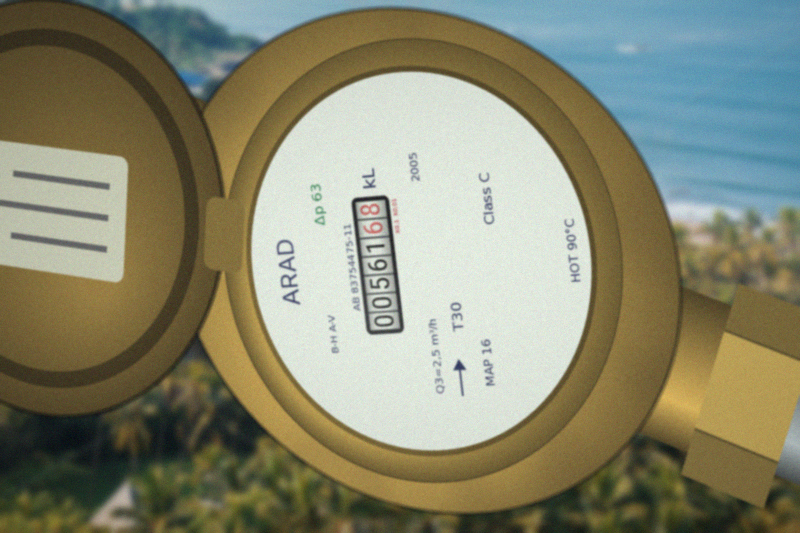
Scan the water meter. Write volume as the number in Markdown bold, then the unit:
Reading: **561.68** kL
